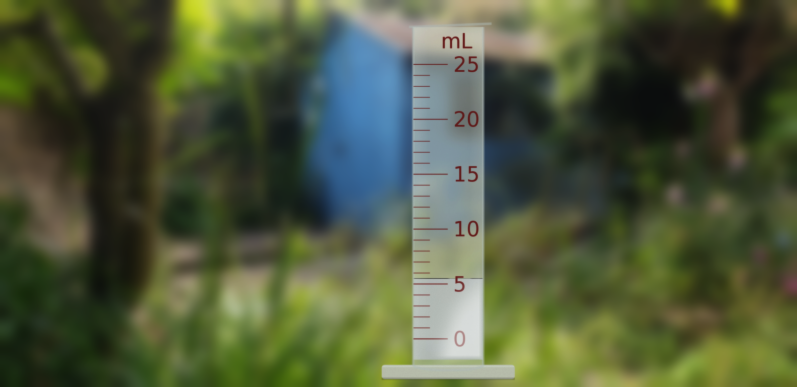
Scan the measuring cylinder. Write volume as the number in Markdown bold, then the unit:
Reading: **5.5** mL
